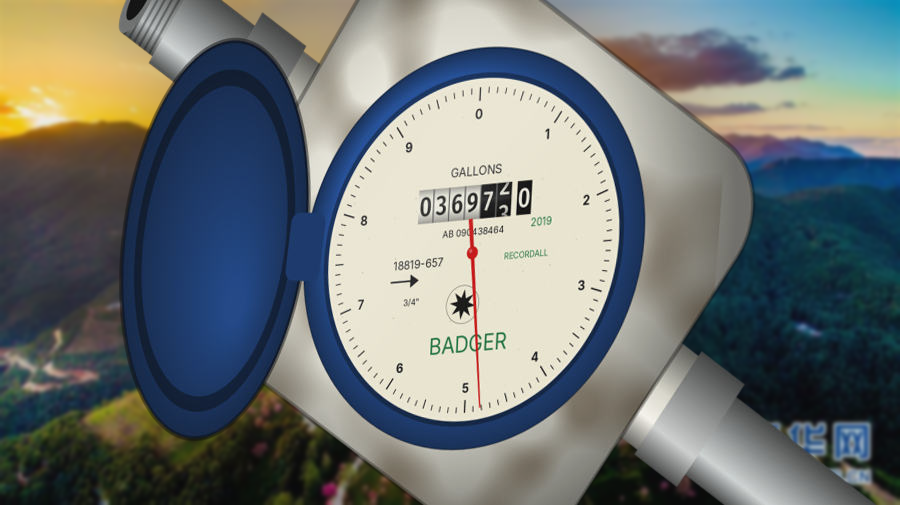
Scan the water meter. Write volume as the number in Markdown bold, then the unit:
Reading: **369724.8** gal
